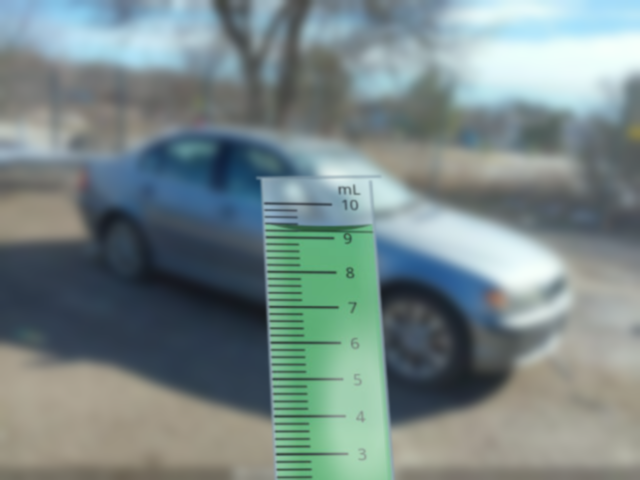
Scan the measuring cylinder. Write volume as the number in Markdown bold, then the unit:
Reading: **9.2** mL
